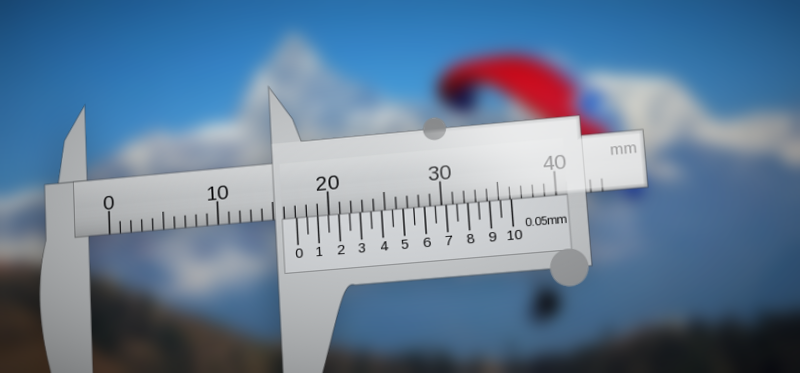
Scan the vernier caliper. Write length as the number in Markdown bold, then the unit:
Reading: **17.1** mm
